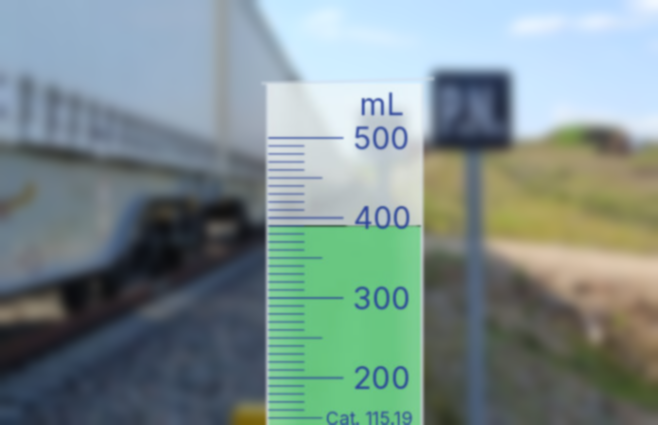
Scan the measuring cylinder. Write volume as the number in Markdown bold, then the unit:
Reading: **390** mL
